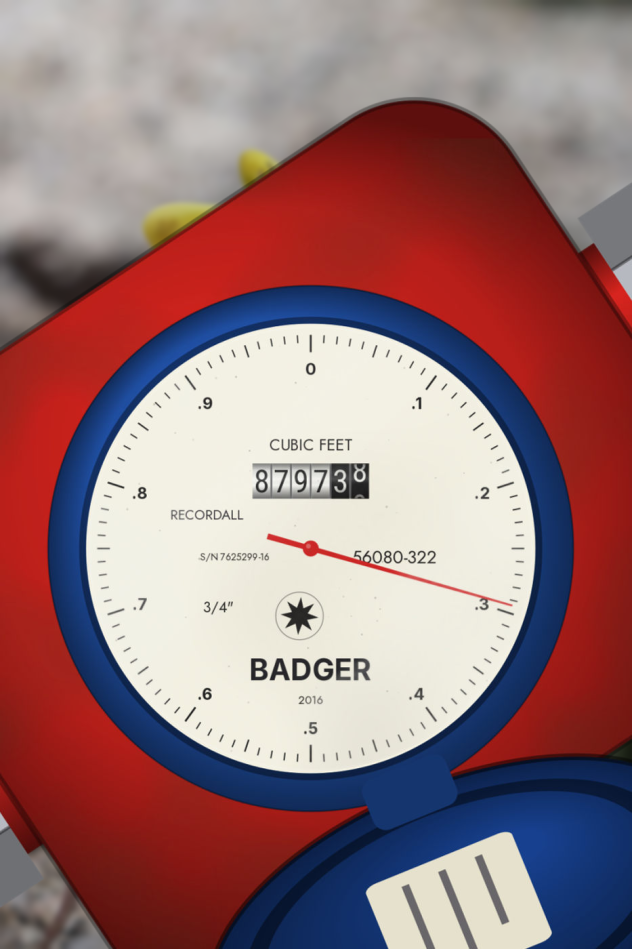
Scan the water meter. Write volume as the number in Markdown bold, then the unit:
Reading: **879738.29** ft³
